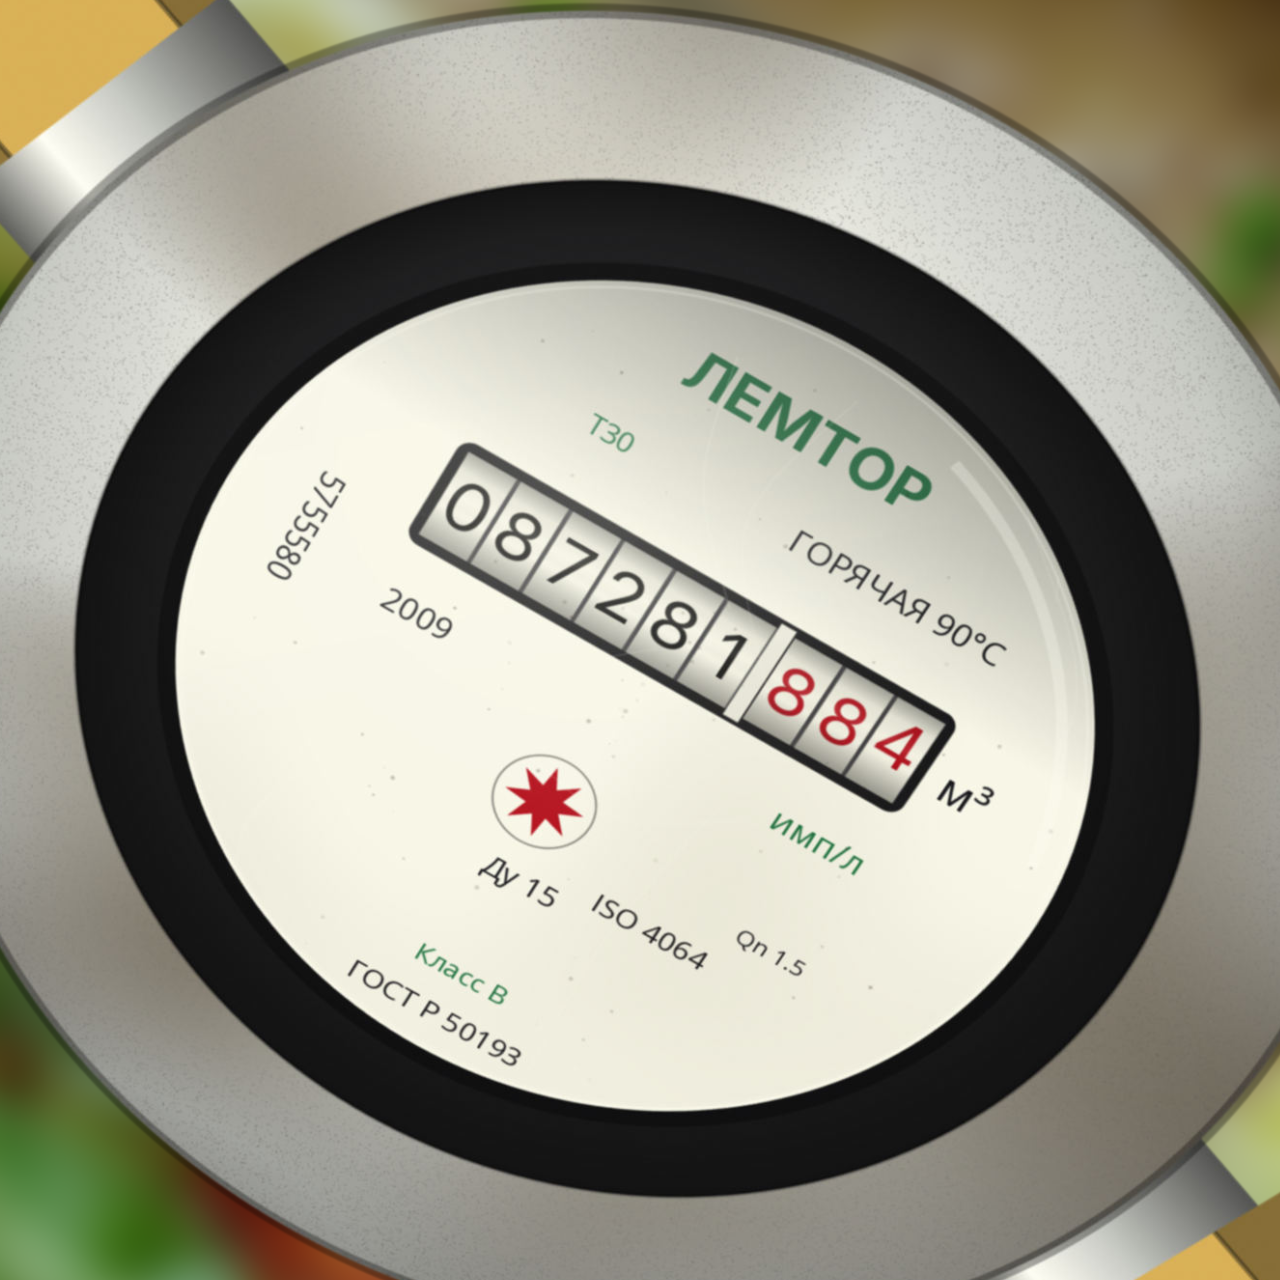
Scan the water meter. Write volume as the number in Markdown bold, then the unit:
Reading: **87281.884** m³
